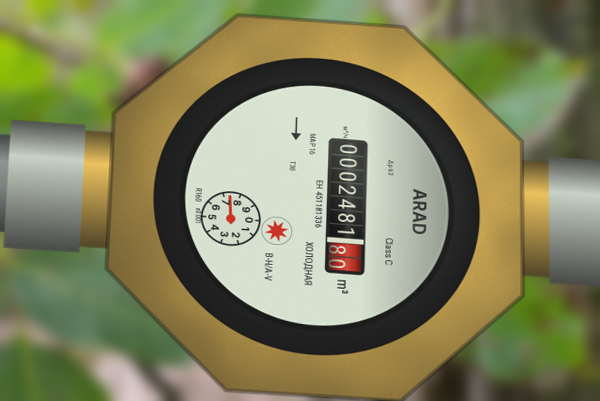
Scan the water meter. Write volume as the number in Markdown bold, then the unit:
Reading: **2481.797** m³
